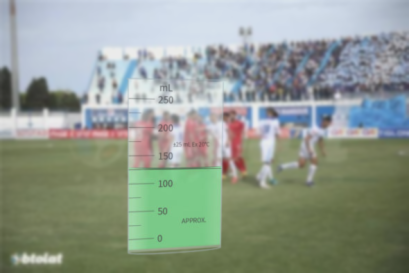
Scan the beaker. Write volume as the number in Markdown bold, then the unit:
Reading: **125** mL
